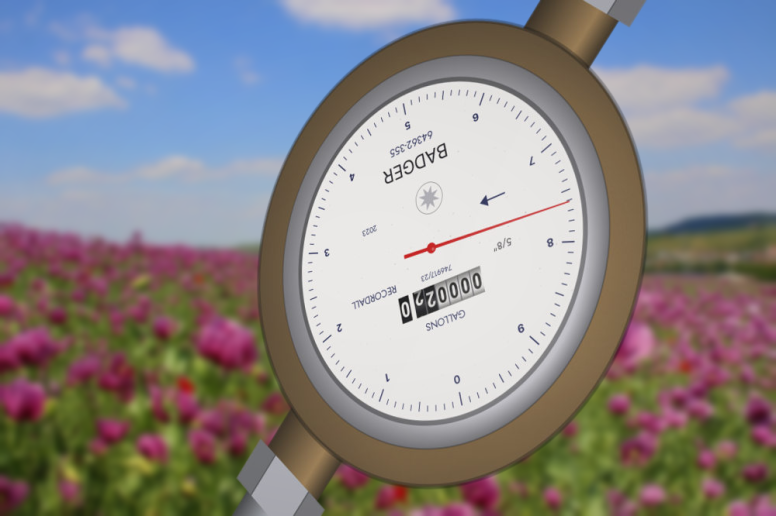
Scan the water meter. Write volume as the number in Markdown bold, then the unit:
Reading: **217.6** gal
